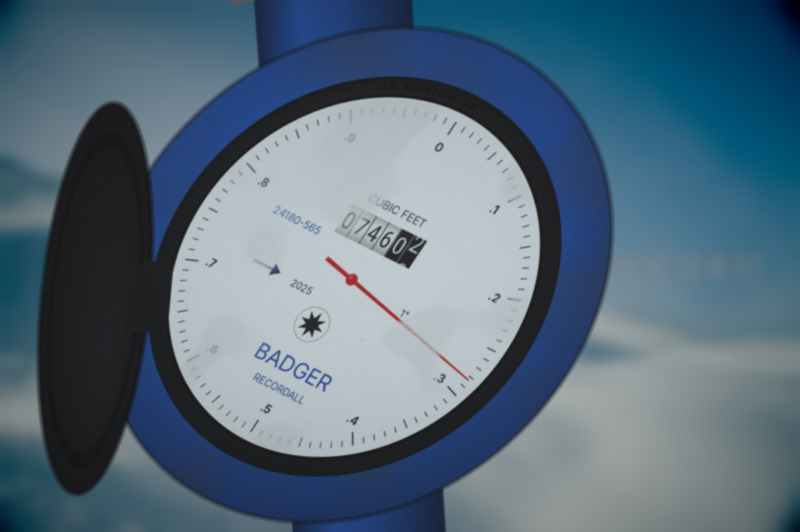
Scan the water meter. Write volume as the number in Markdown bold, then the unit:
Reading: **74602.28** ft³
